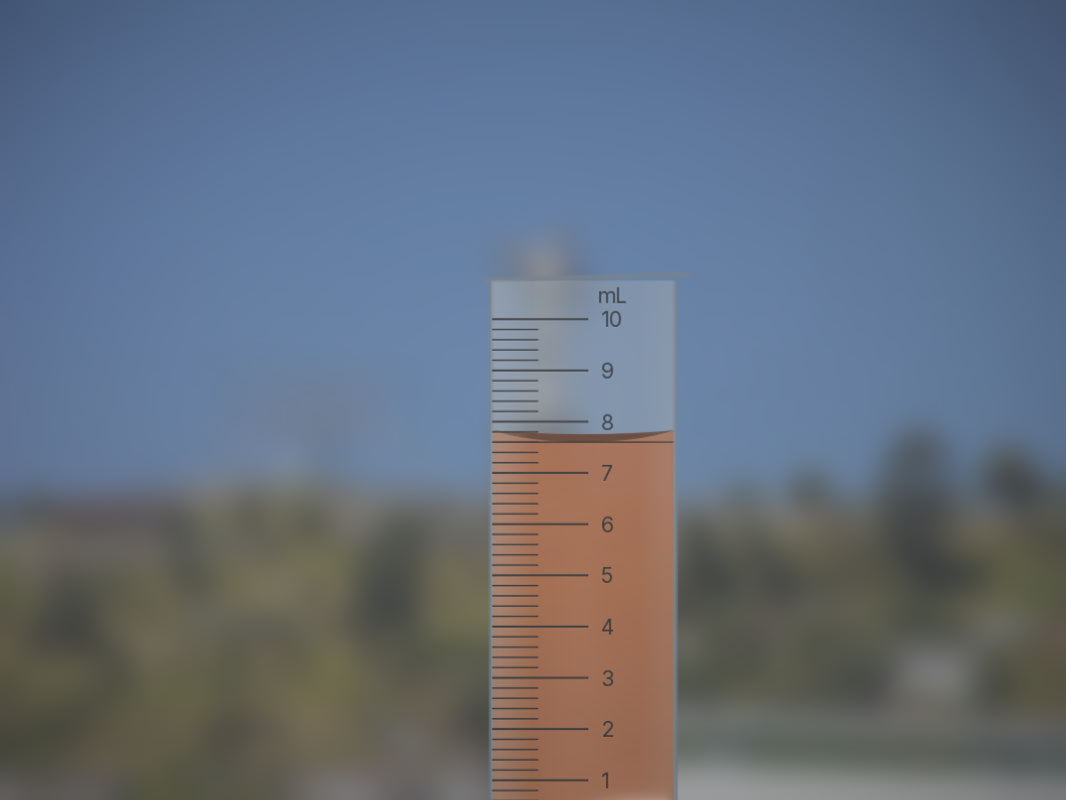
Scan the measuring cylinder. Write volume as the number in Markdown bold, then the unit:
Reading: **7.6** mL
